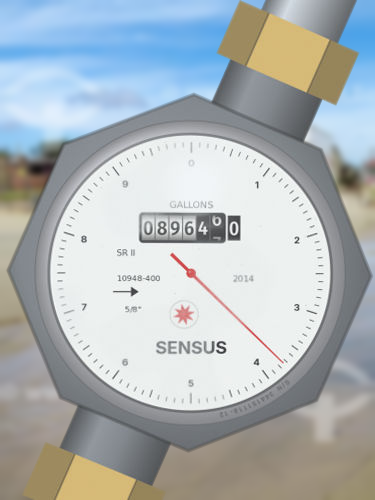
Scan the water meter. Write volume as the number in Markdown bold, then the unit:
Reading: **896463.7** gal
